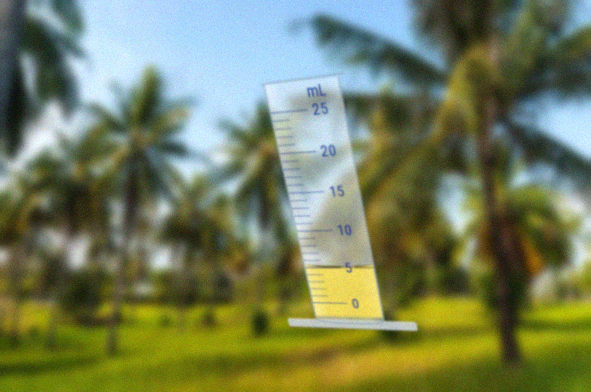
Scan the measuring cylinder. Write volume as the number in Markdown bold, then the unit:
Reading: **5** mL
